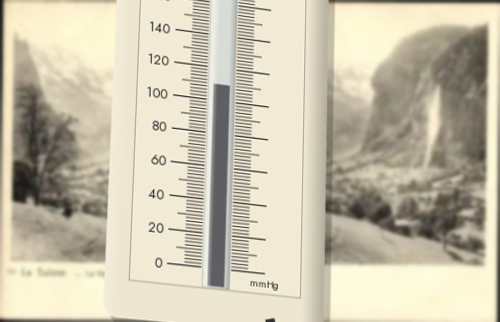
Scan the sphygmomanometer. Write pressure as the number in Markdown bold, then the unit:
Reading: **110** mmHg
